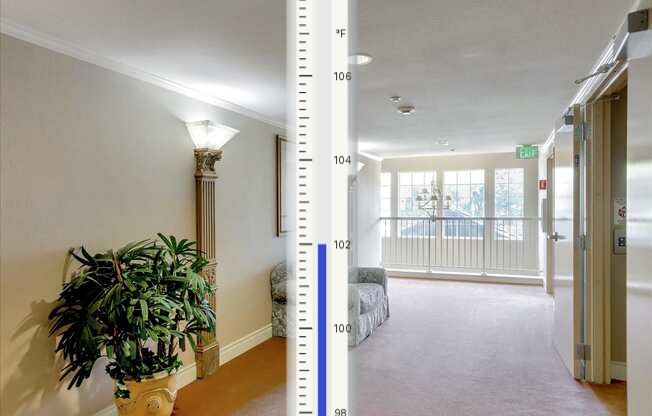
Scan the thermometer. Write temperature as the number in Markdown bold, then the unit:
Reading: **102** °F
